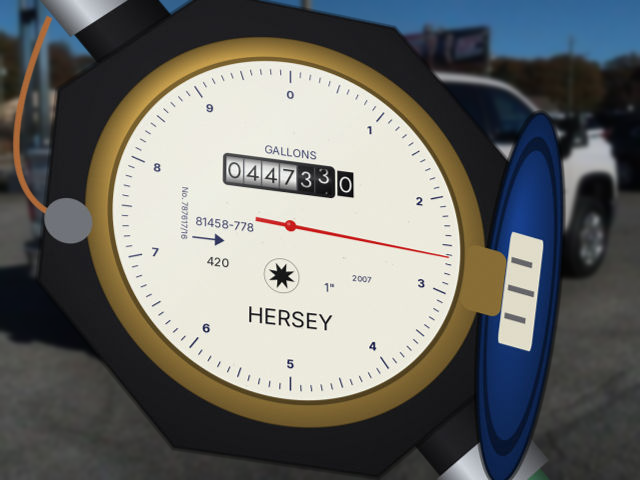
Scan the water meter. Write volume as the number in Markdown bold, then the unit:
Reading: **447332.6** gal
